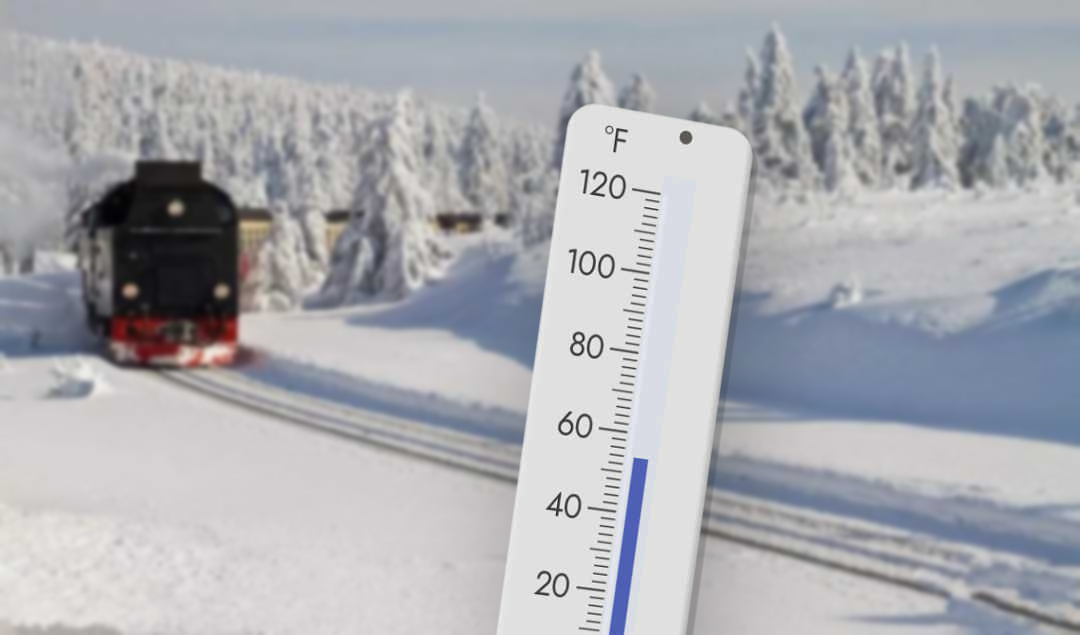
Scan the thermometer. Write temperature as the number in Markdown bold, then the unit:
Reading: **54** °F
